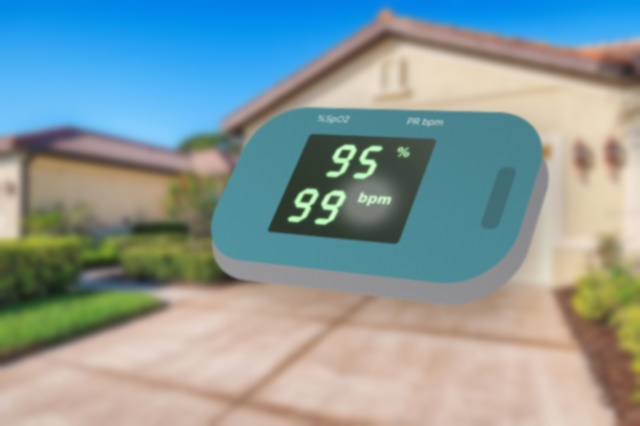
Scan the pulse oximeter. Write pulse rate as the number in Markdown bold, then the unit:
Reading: **99** bpm
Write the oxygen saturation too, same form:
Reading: **95** %
